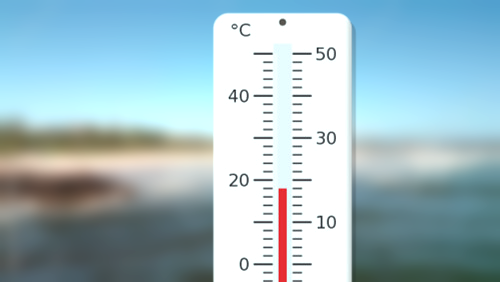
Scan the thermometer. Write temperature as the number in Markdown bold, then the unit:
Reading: **18** °C
